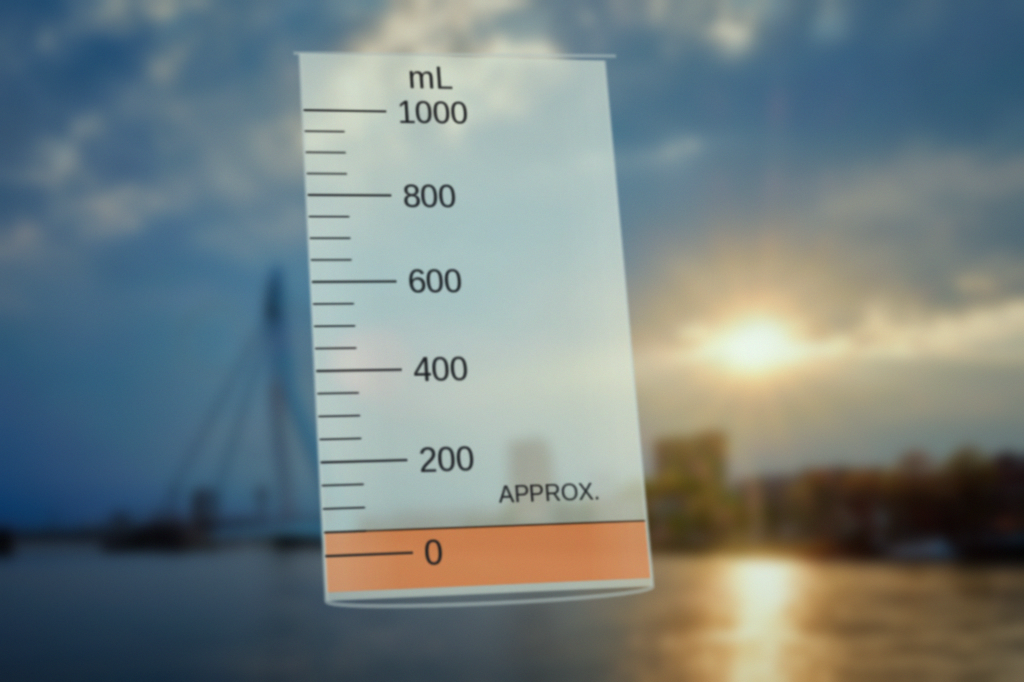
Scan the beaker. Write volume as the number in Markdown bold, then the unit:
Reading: **50** mL
